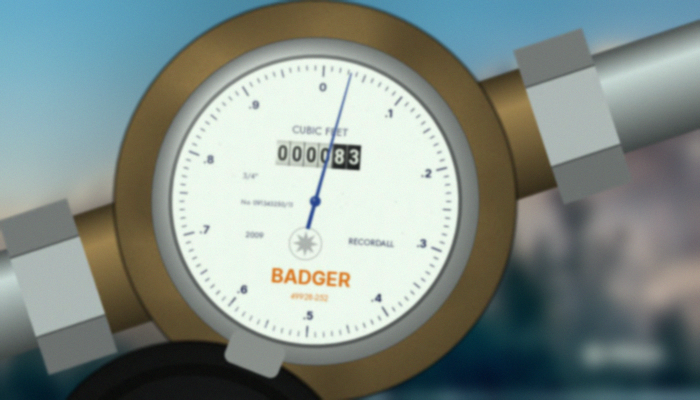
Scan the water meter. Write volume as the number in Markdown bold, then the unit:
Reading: **83.03** ft³
